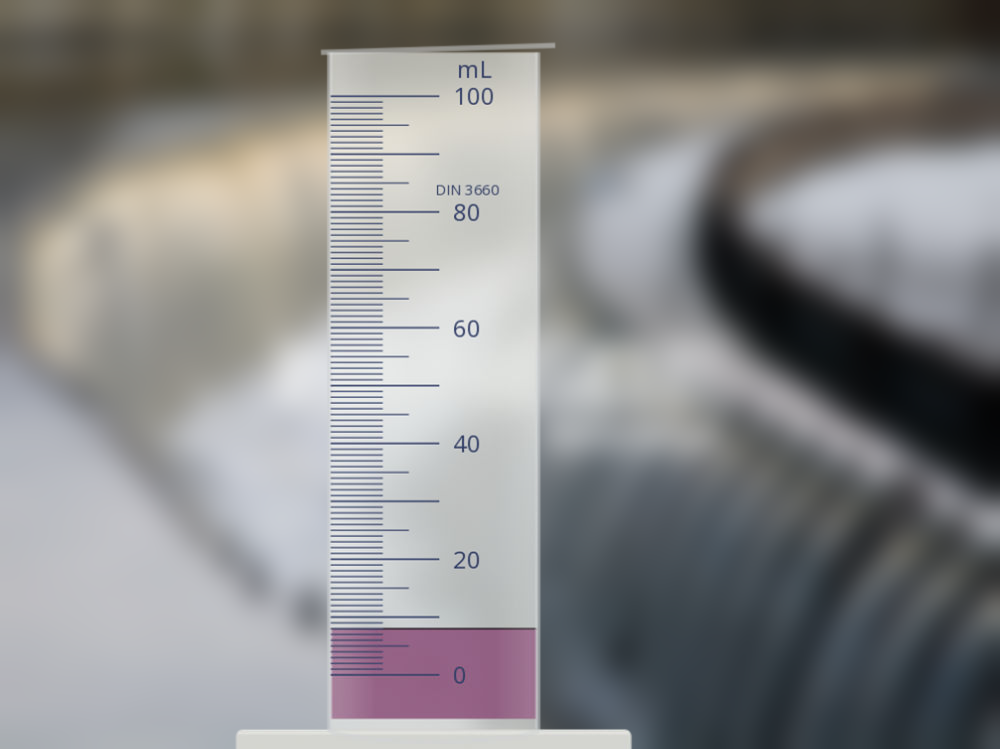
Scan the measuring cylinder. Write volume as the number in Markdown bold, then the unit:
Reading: **8** mL
